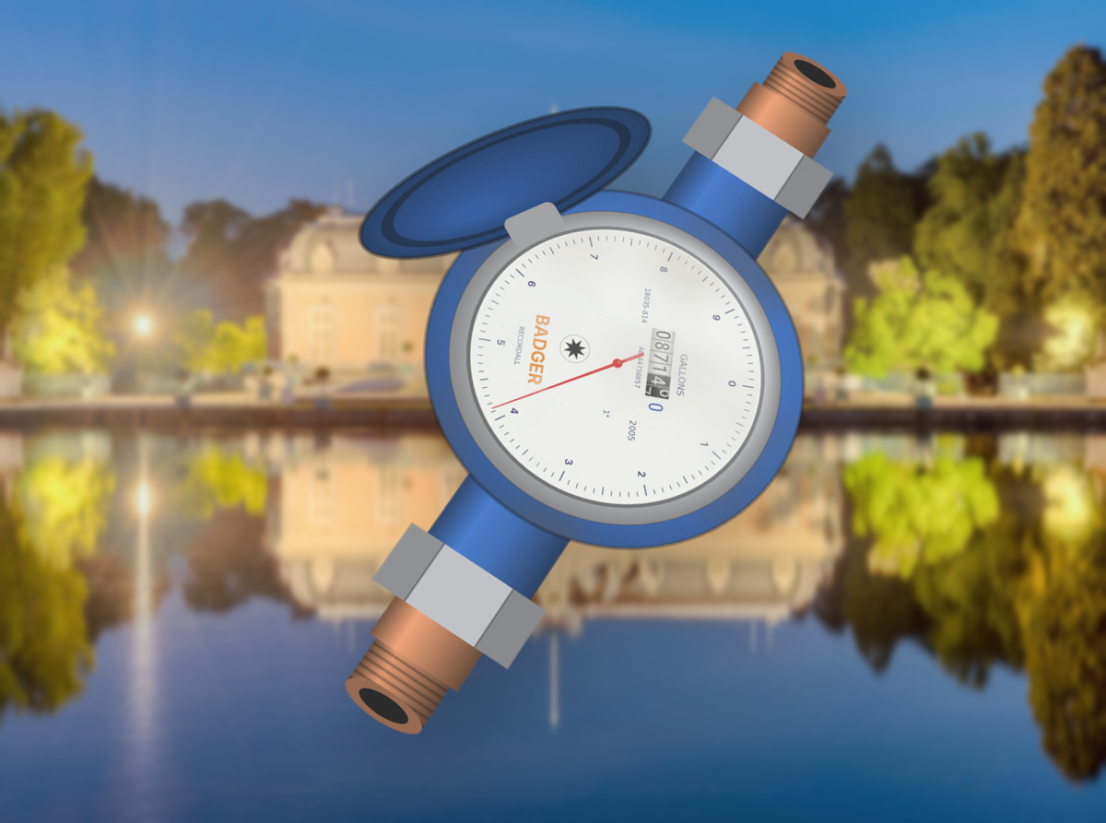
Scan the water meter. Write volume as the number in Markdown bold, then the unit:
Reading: **871464.1** gal
